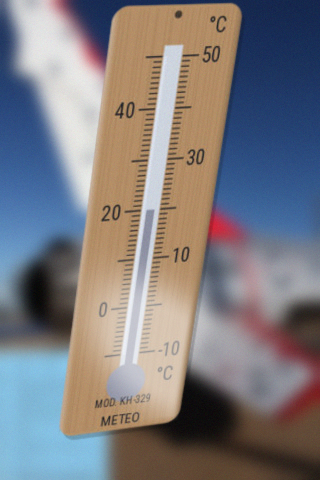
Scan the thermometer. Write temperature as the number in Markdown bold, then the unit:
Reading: **20** °C
